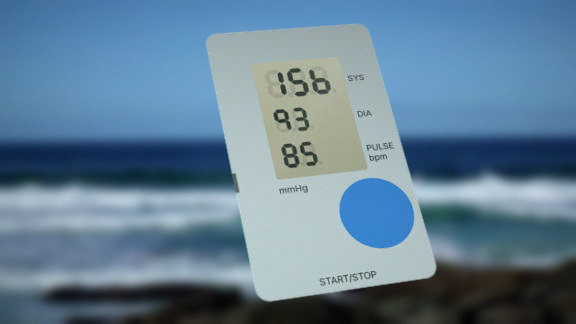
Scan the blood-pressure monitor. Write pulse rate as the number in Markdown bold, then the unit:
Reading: **85** bpm
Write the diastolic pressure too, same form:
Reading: **93** mmHg
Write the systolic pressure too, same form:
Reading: **156** mmHg
